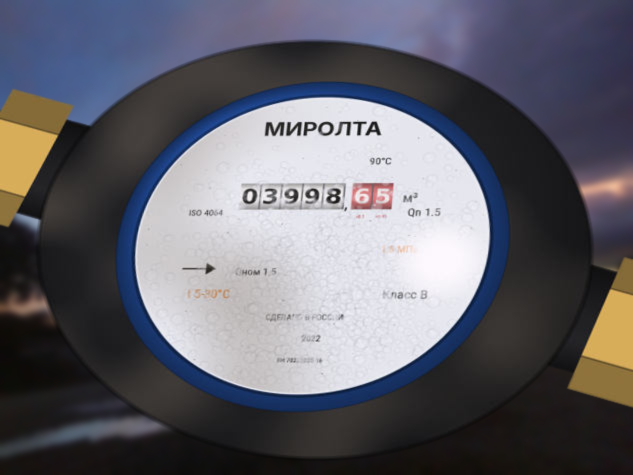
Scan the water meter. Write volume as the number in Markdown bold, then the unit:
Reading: **3998.65** m³
